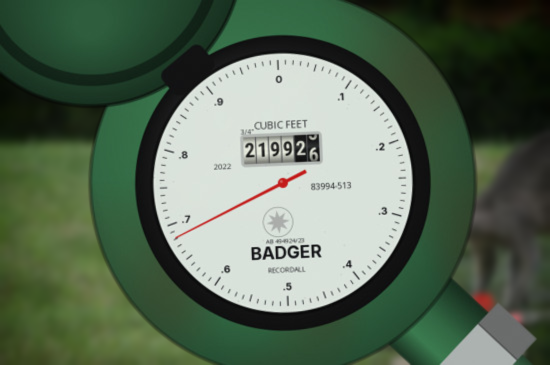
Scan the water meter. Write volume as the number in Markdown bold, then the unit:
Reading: **219925.68** ft³
